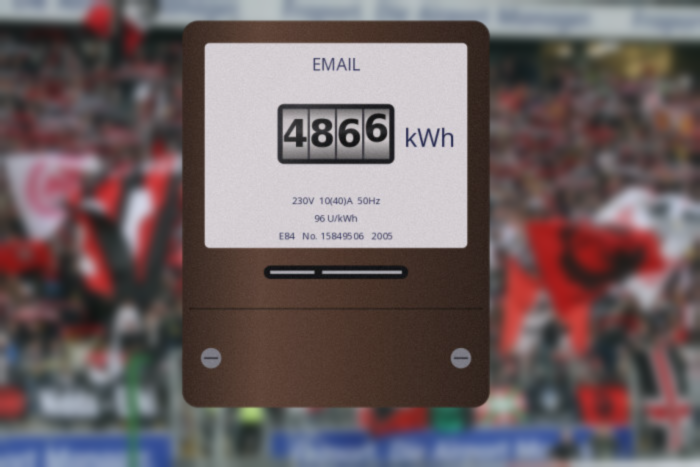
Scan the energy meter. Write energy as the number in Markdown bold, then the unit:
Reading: **4866** kWh
